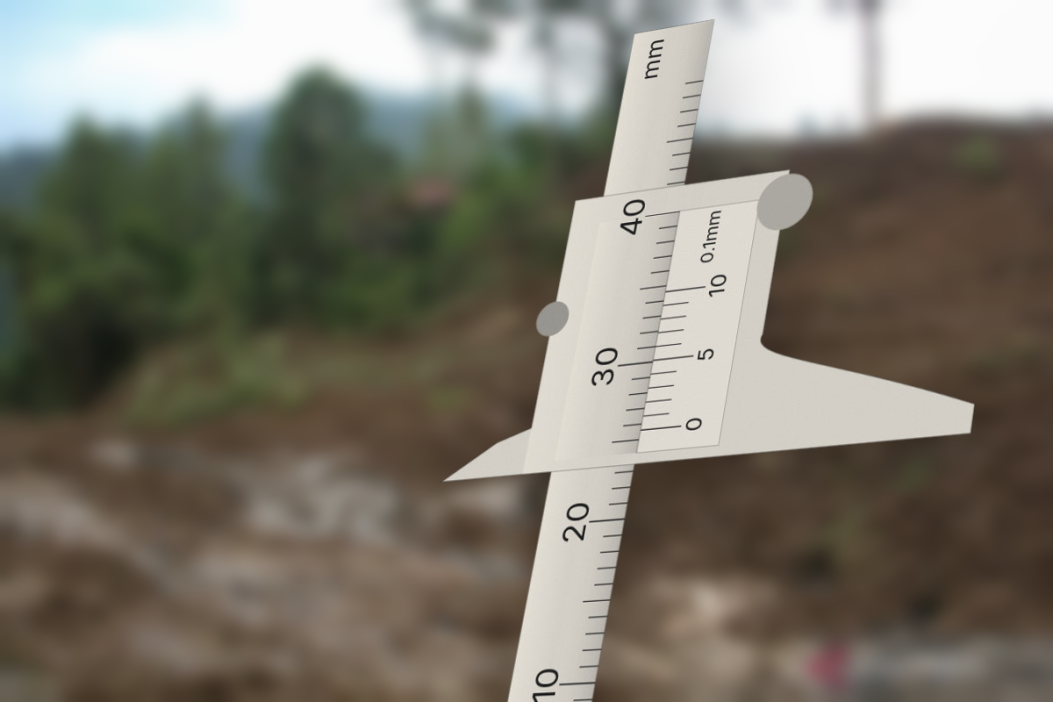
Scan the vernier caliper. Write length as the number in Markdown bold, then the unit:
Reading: **25.6** mm
